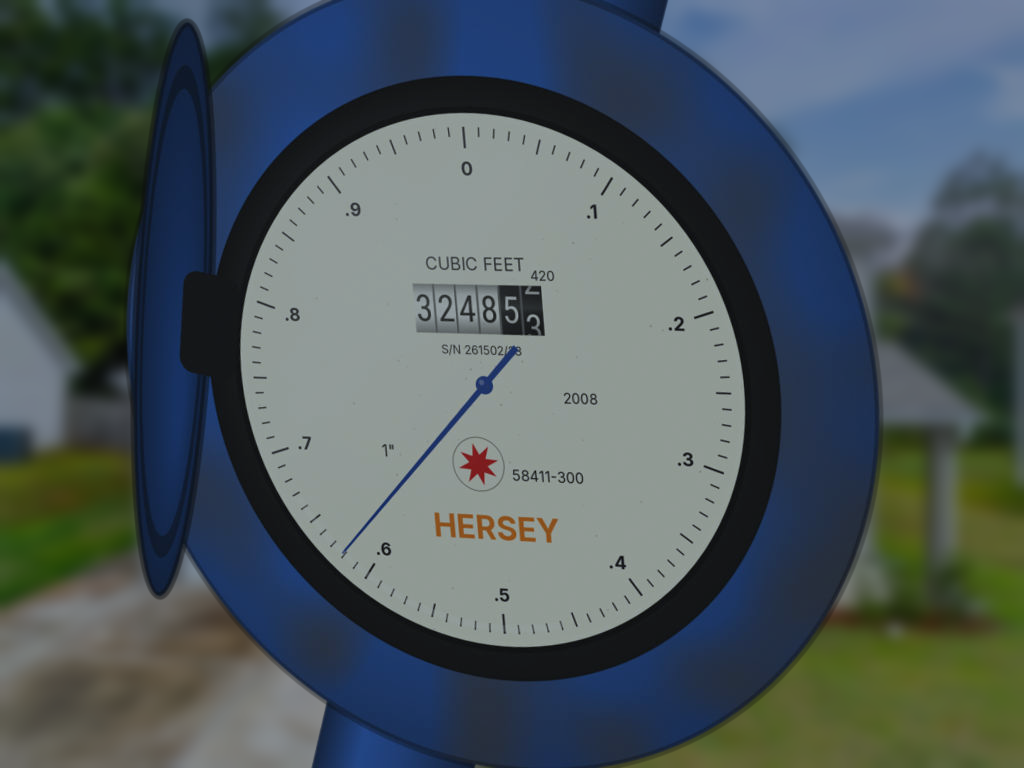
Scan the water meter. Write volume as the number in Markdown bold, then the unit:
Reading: **324852.62** ft³
